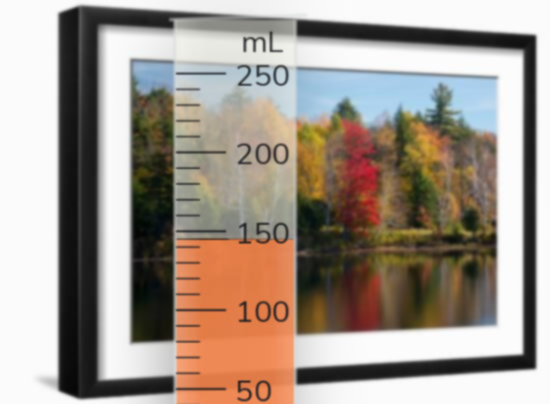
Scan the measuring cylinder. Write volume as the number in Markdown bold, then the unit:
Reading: **145** mL
